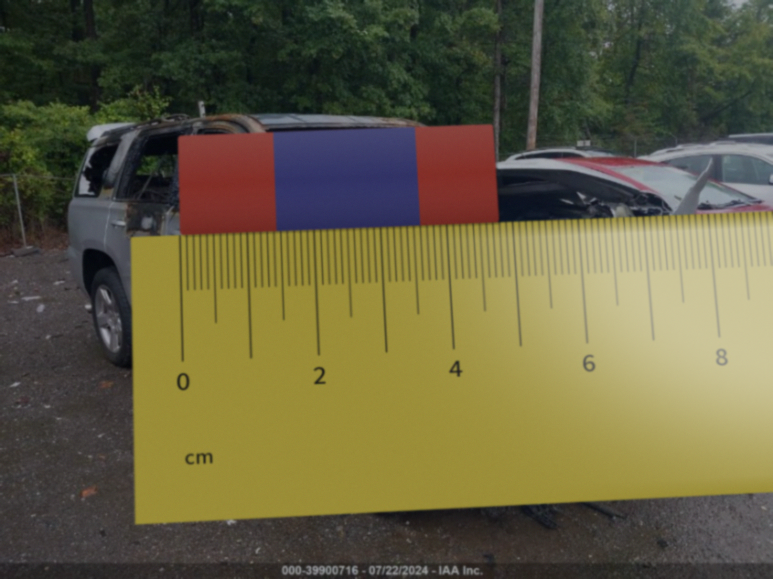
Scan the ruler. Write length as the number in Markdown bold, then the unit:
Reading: **4.8** cm
